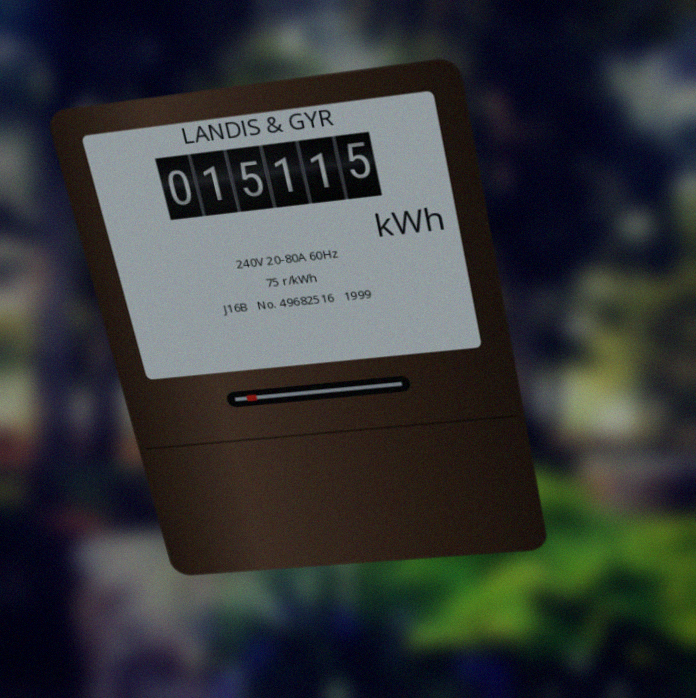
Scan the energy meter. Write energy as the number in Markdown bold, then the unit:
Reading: **15115** kWh
